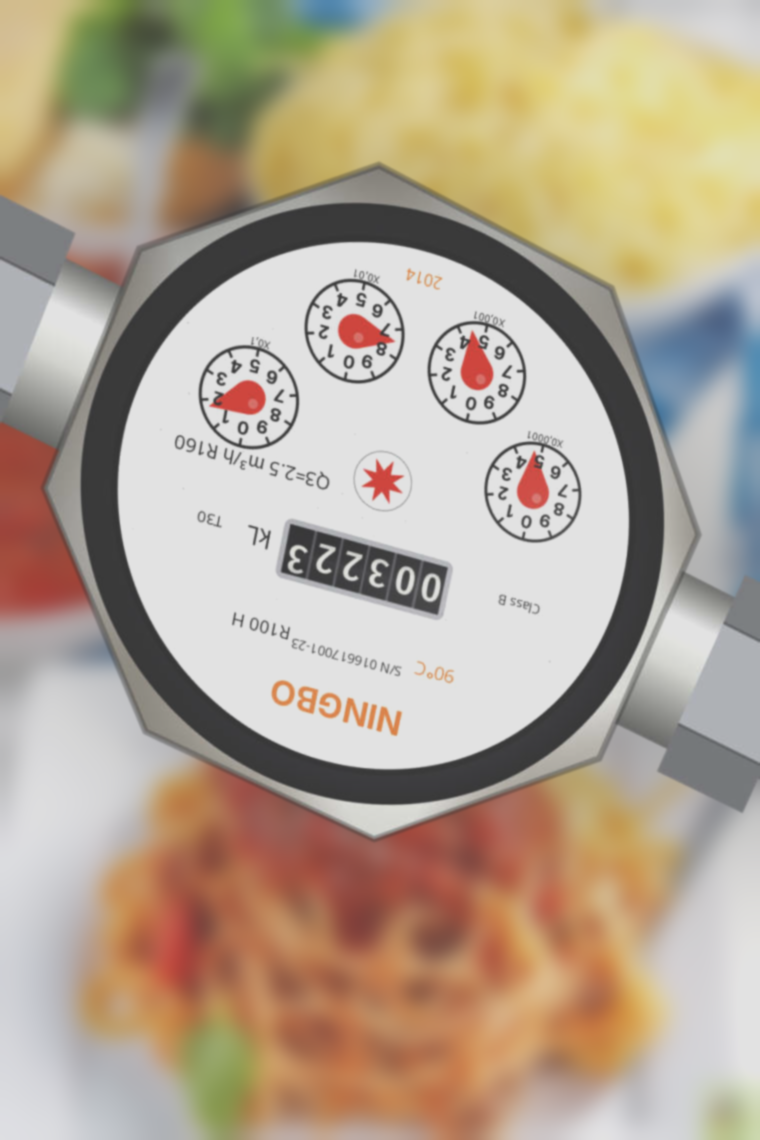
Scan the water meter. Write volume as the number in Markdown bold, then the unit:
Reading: **3223.1744** kL
